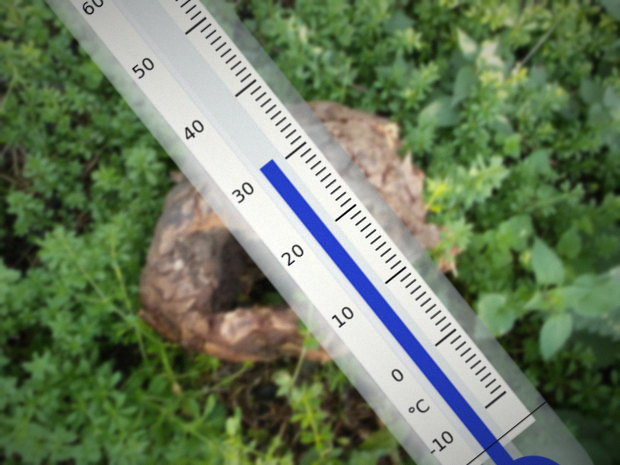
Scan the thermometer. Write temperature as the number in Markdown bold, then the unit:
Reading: **31** °C
